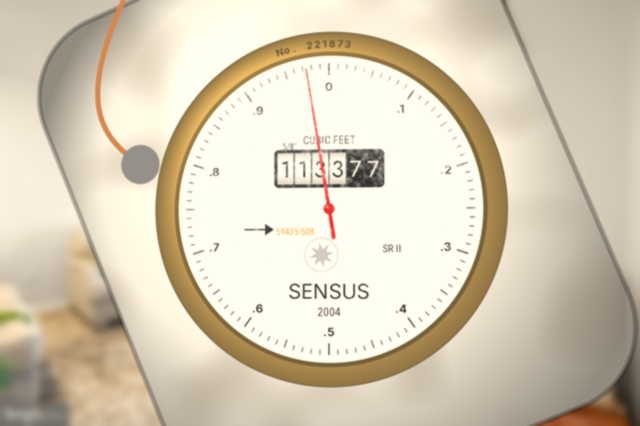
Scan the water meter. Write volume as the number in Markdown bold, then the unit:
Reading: **113376.97** ft³
